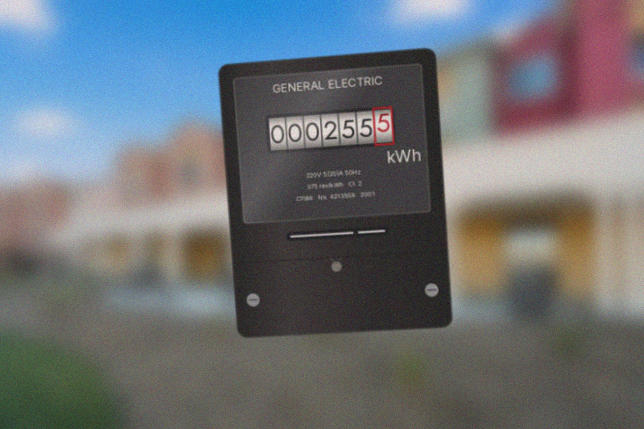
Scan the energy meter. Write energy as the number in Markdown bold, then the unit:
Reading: **255.5** kWh
